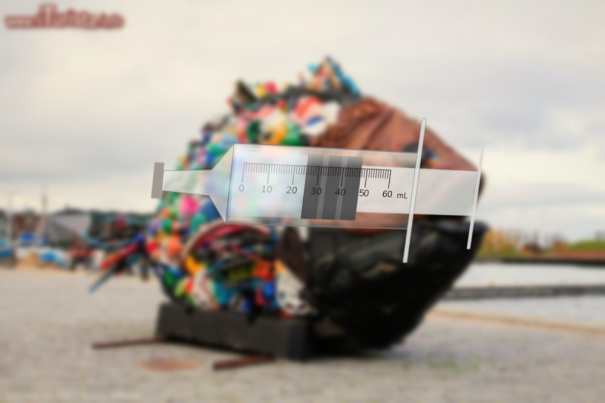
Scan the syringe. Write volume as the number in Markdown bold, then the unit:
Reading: **25** mL
